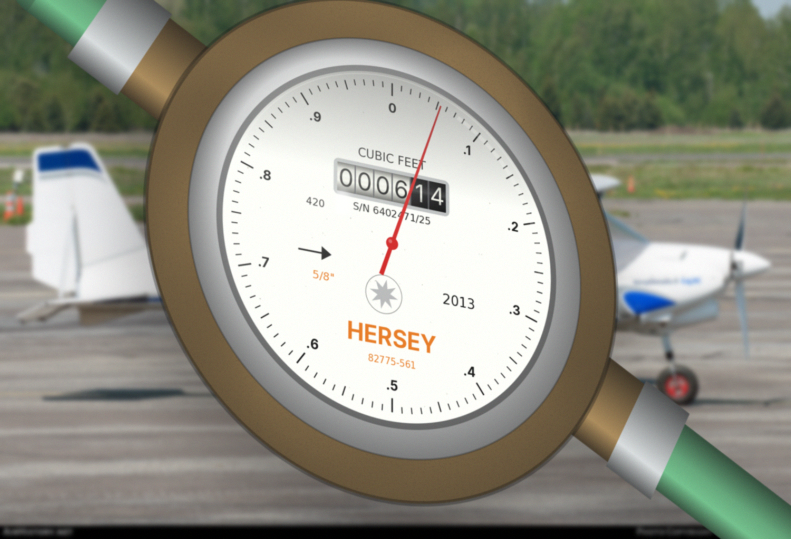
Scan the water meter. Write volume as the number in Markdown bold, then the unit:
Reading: **614.05** ft³
